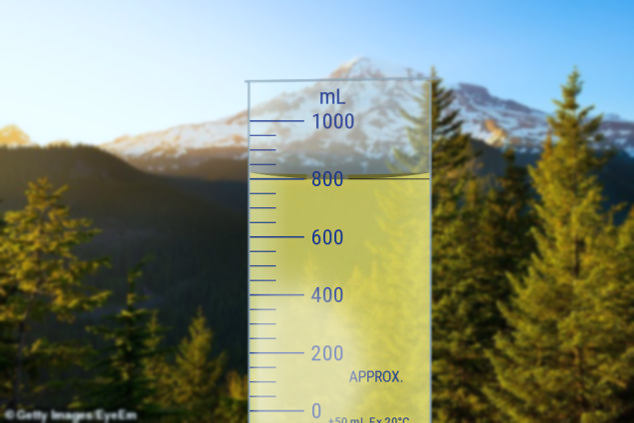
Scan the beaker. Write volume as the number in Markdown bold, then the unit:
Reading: **800** mL
